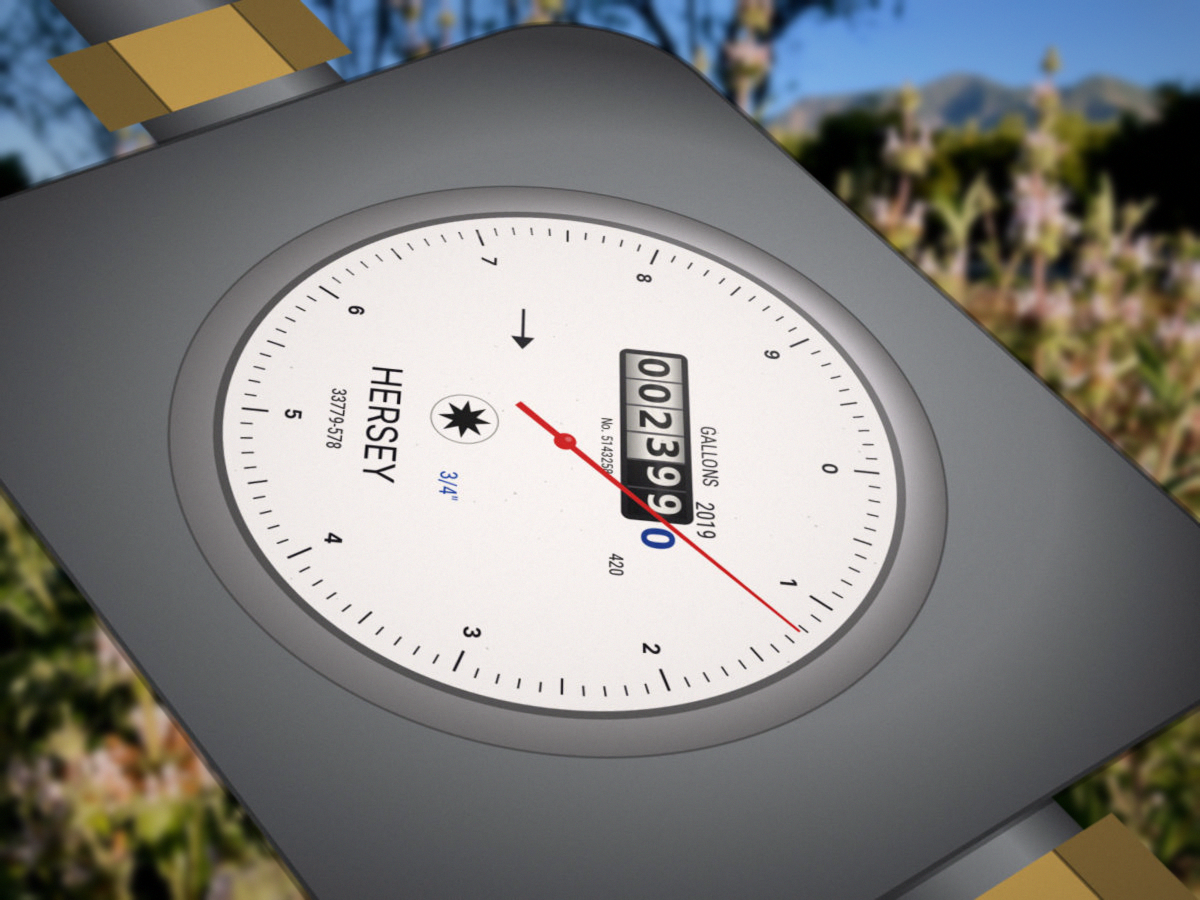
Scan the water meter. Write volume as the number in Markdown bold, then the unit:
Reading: **23991.2** gal
